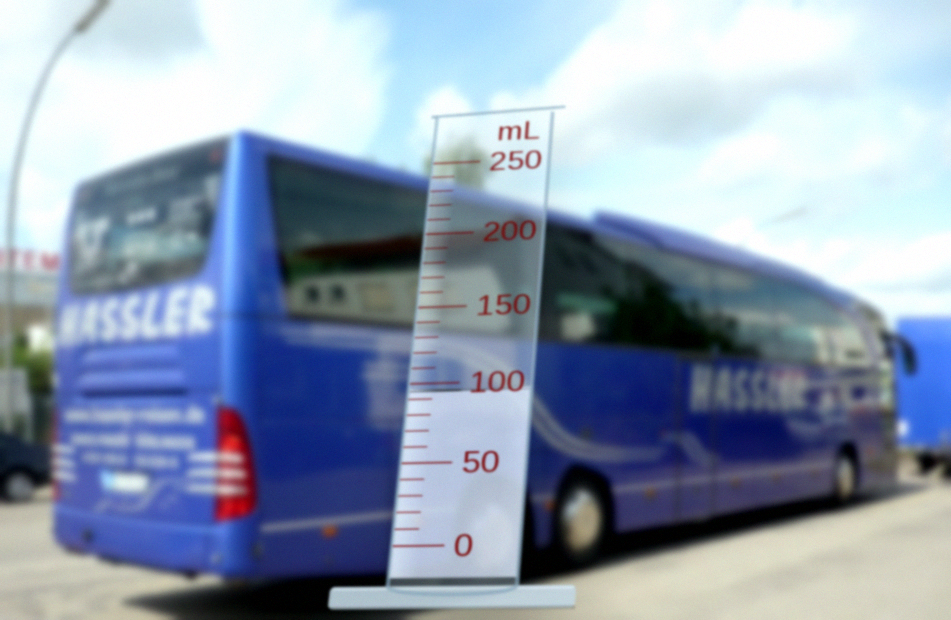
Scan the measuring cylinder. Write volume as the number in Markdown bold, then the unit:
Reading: **95** mL
